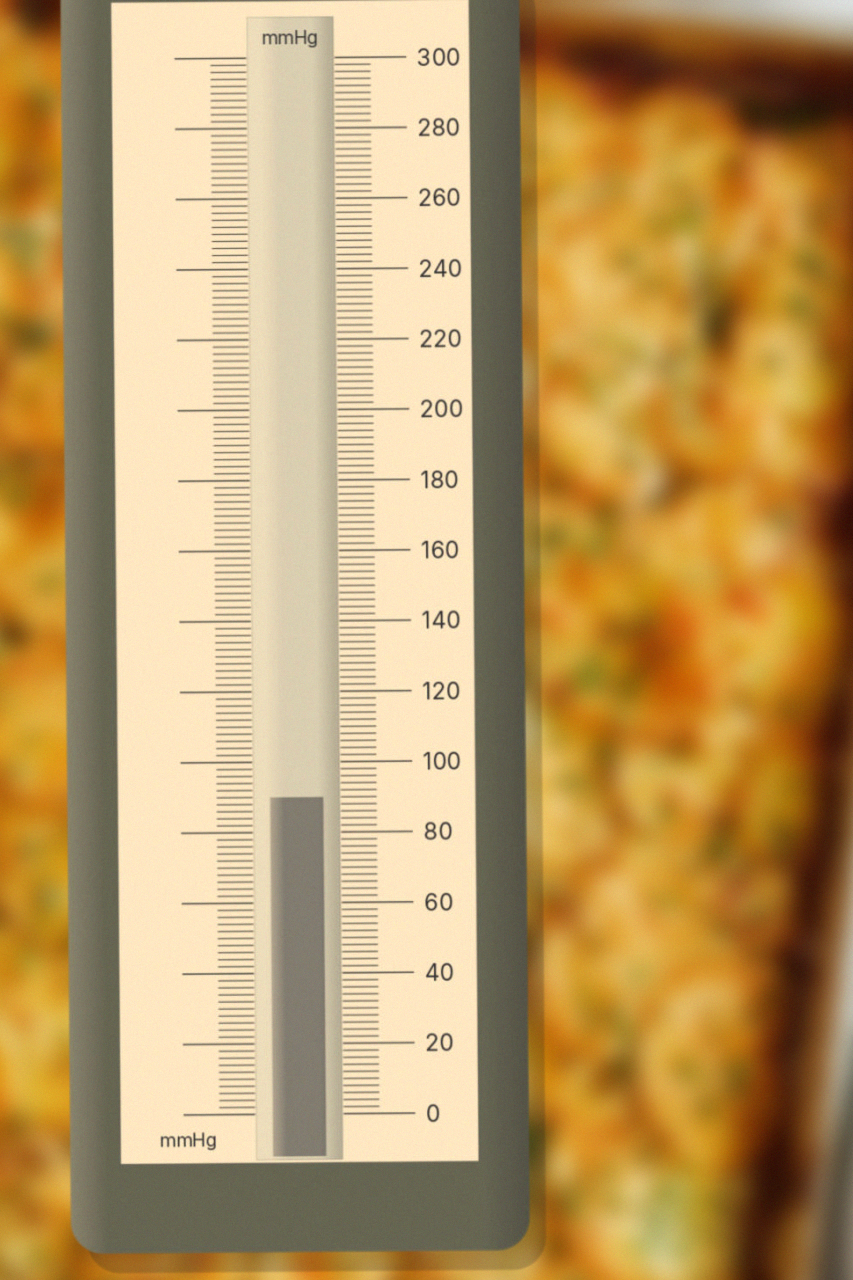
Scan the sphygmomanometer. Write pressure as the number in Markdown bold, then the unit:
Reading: **90** mmHg
